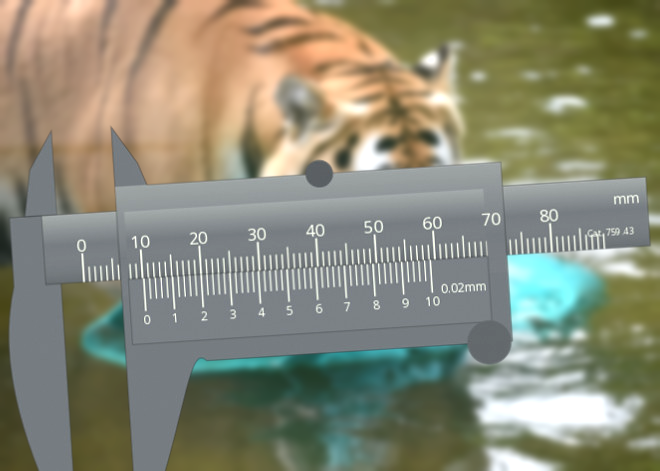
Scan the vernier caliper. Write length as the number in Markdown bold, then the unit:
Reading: **10.2** mm
